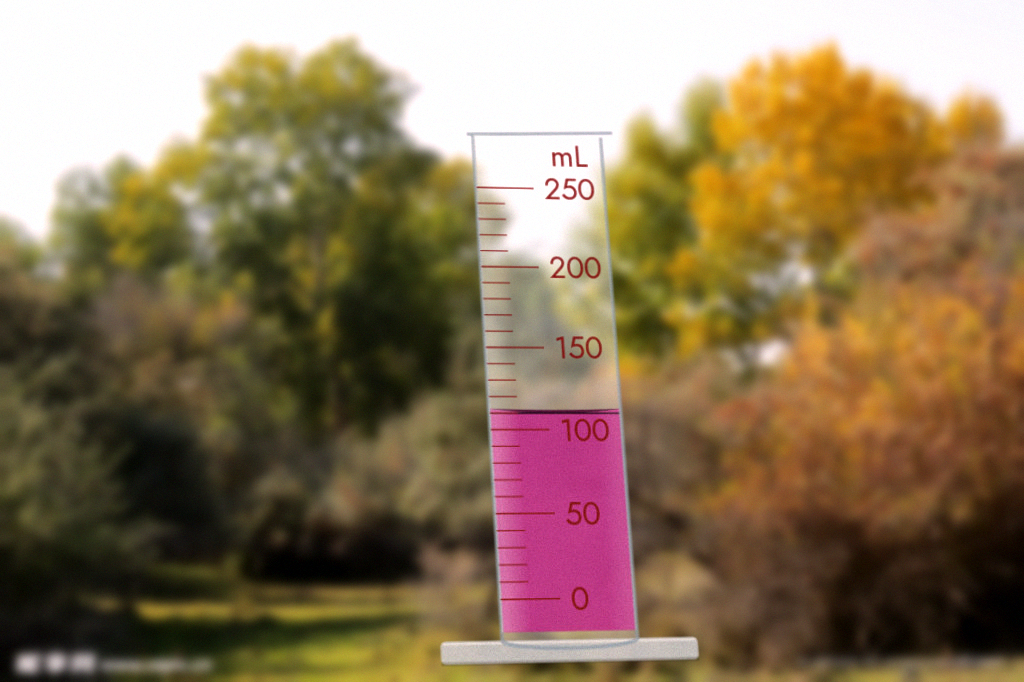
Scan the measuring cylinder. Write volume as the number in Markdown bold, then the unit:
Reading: **110** mL
